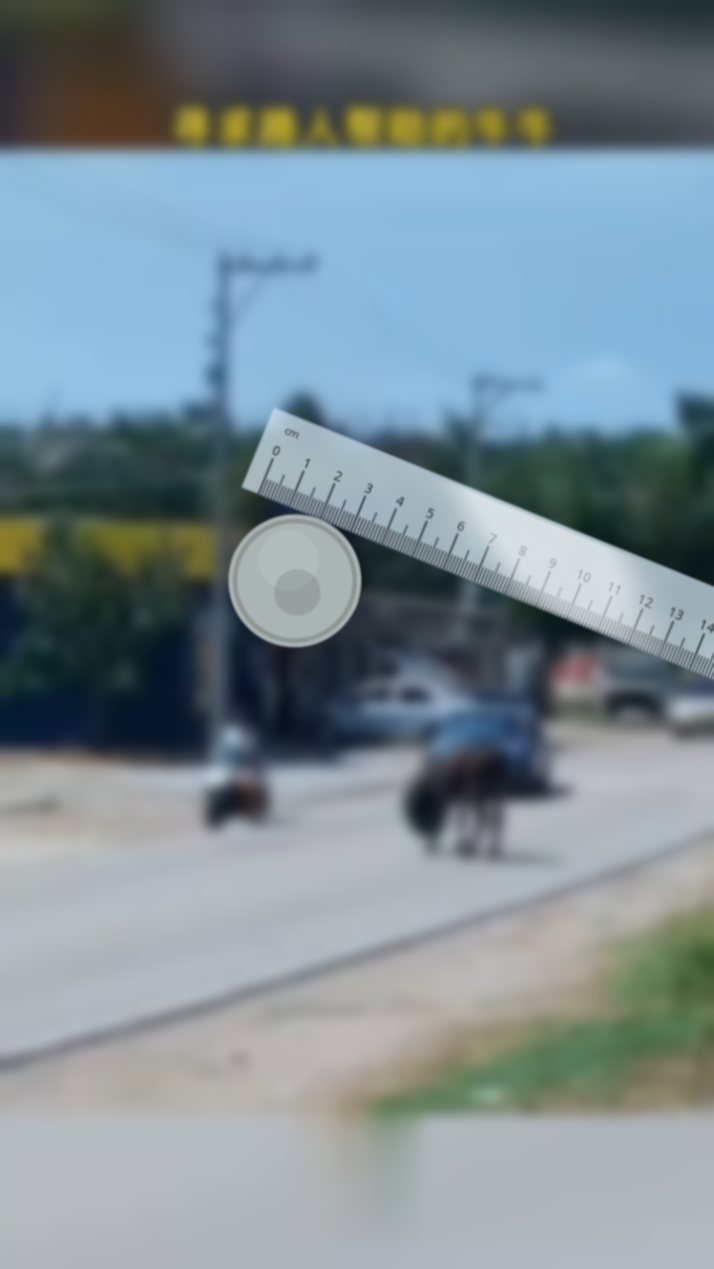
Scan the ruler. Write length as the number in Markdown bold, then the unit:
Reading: **4** cm
